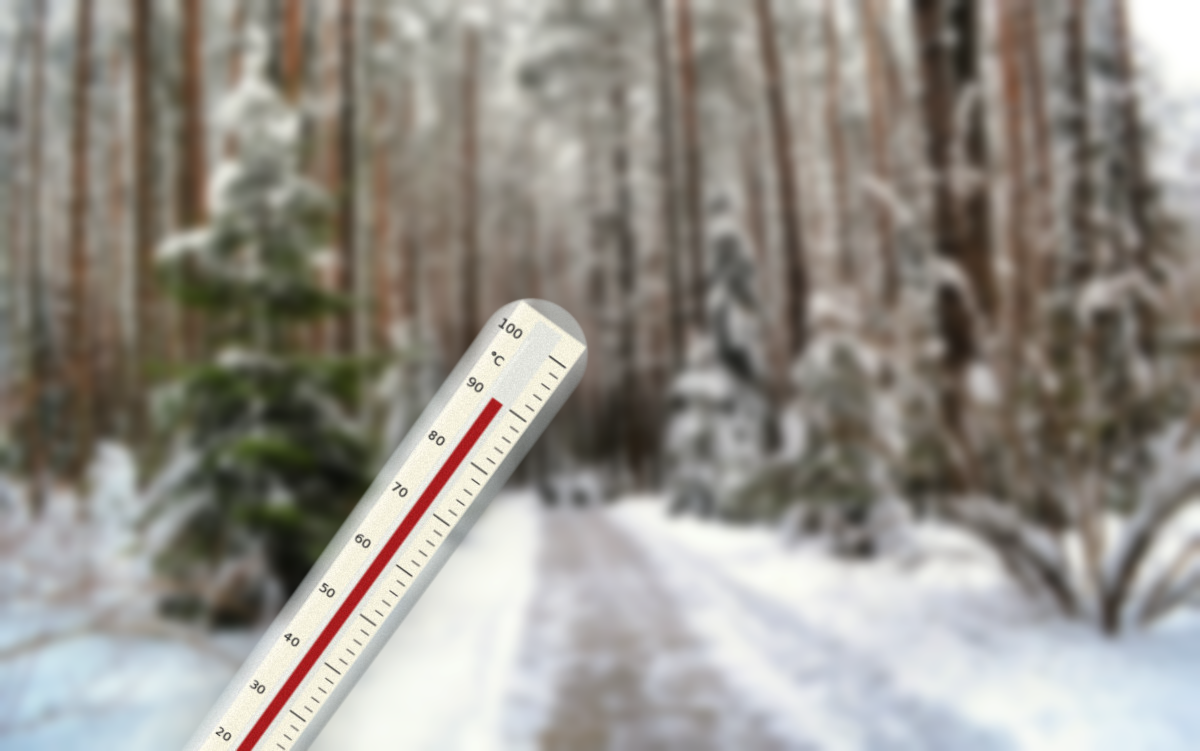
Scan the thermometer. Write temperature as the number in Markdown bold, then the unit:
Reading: **90** °C
